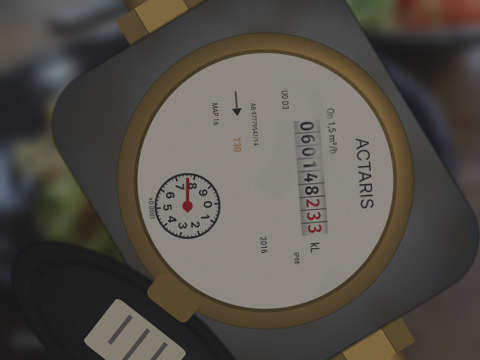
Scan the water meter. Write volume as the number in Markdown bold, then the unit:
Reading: **60148.2337** kL
